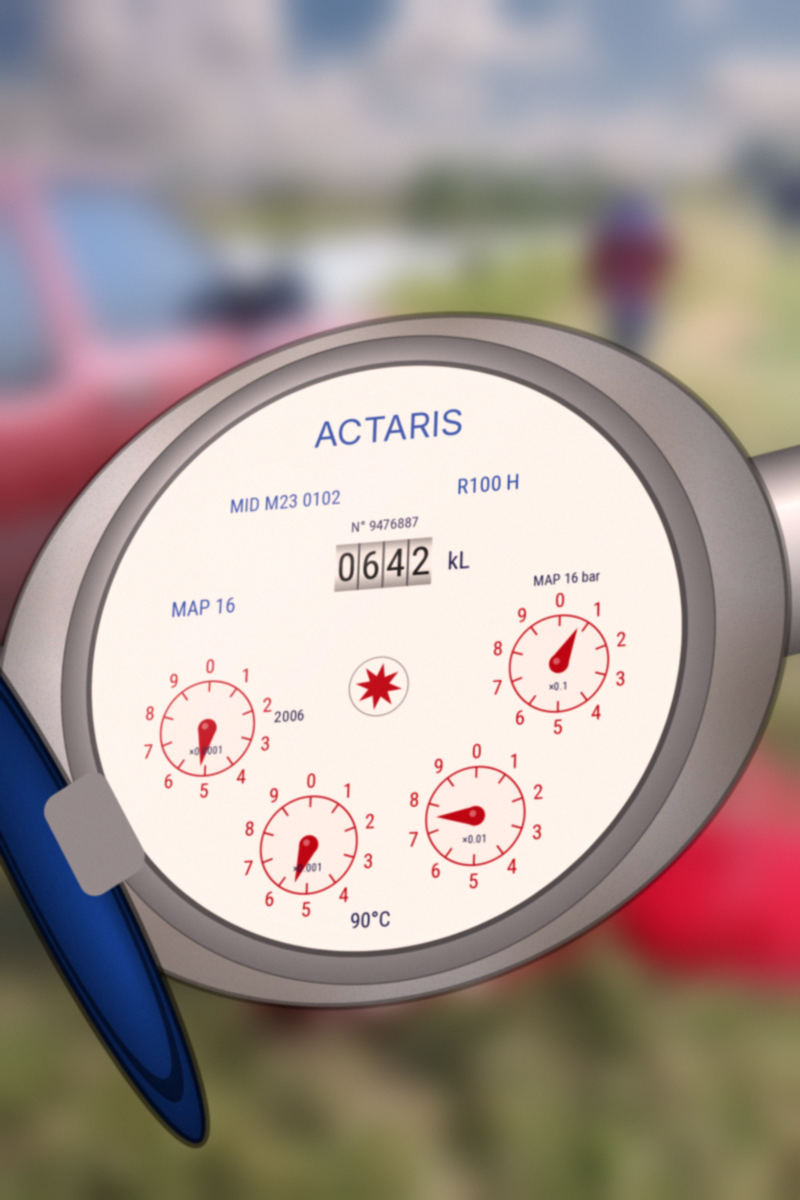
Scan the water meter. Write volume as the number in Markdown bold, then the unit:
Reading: **642.0755** kL
